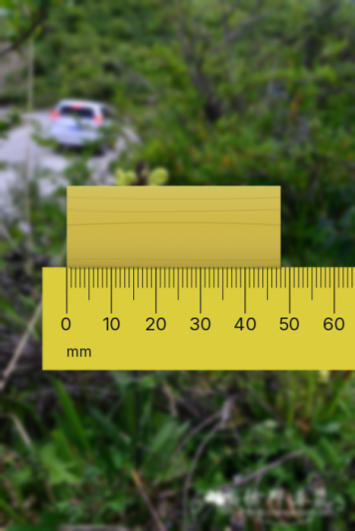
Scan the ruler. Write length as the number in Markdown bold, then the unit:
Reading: **48** mm
